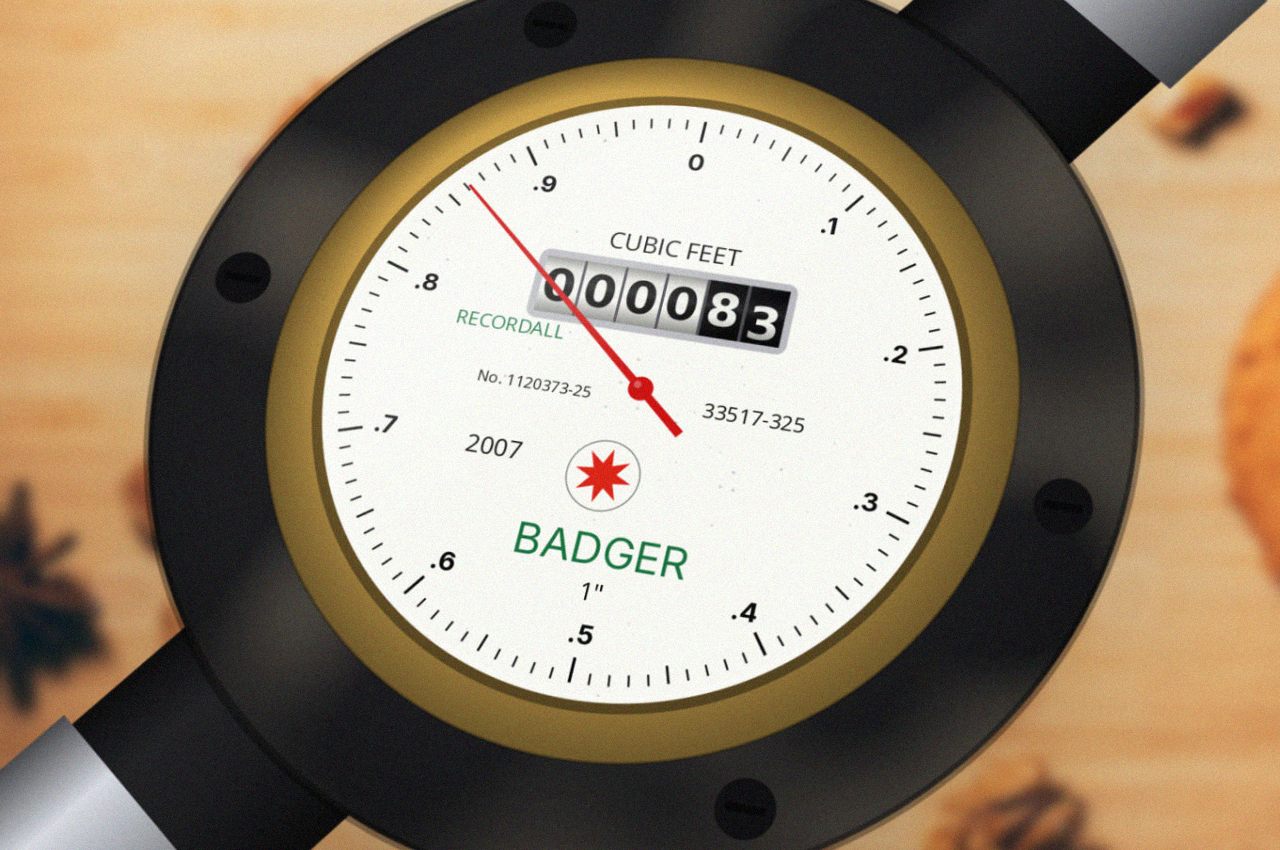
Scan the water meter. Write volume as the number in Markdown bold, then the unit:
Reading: **82.86** ft³
